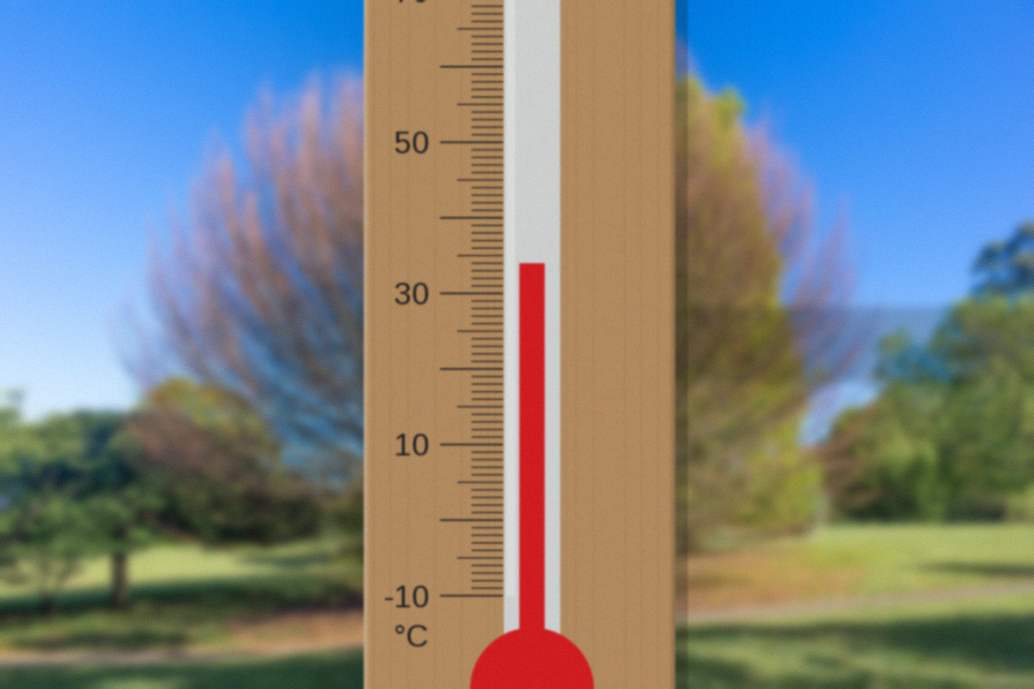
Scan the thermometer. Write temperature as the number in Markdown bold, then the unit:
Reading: **34** °C
